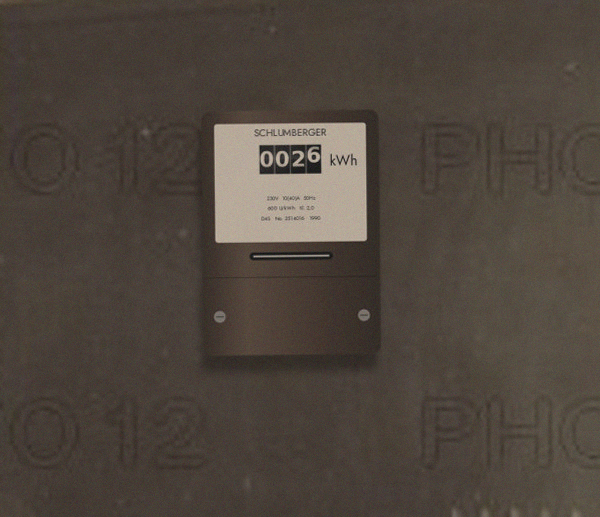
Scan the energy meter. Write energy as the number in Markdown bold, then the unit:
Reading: **26** kWh
